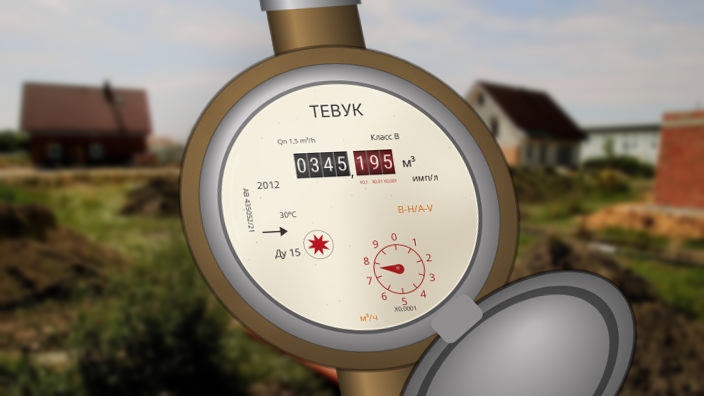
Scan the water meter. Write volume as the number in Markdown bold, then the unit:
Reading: **345.1957** m³
